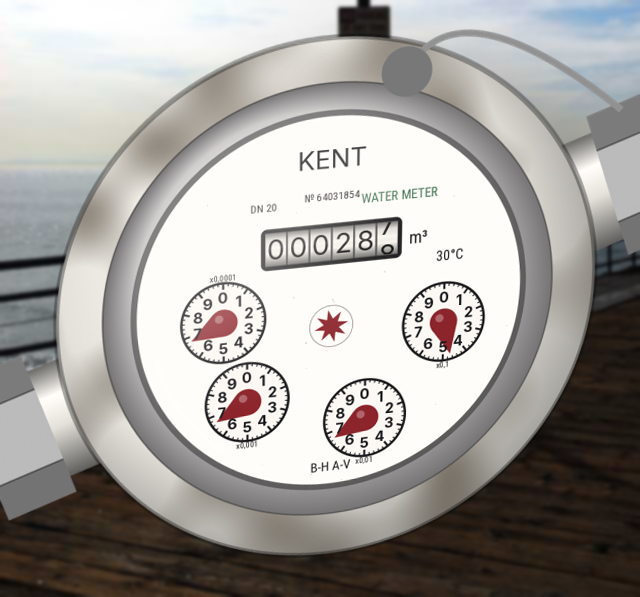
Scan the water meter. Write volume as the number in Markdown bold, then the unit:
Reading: **287.4666** m³
